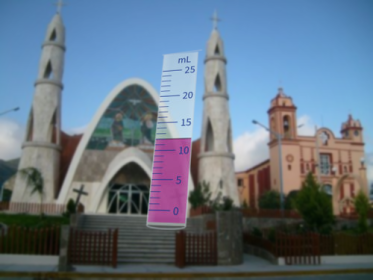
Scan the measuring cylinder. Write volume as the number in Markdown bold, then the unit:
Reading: **12** mL
